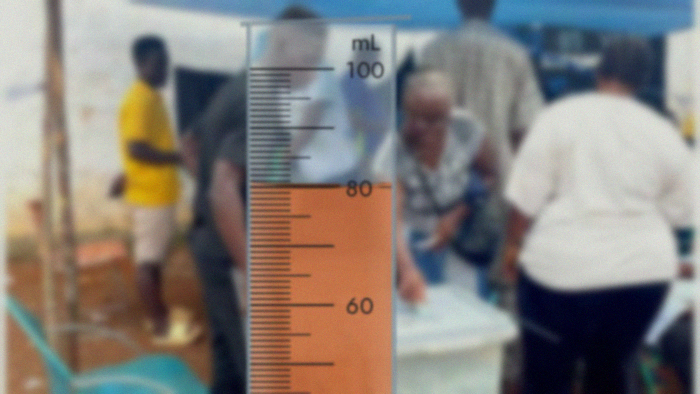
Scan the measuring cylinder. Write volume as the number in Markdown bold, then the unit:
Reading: **80** mL
